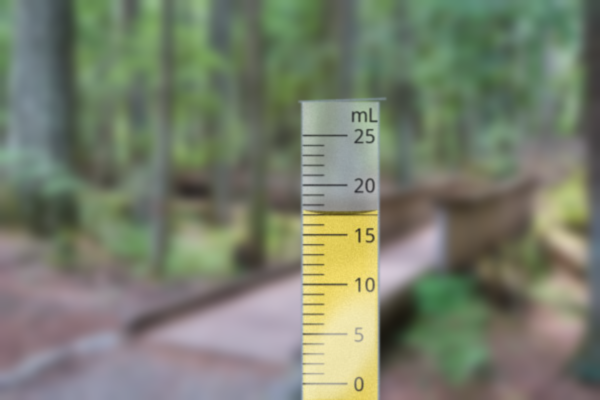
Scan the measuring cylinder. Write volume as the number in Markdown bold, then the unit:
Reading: **17** mL
